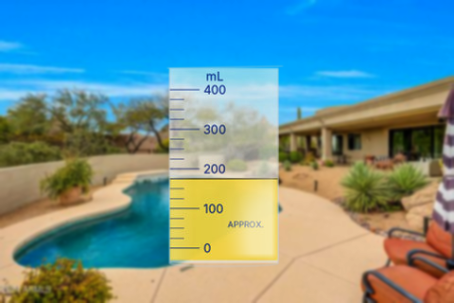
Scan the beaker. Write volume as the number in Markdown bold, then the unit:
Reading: **175** mL
